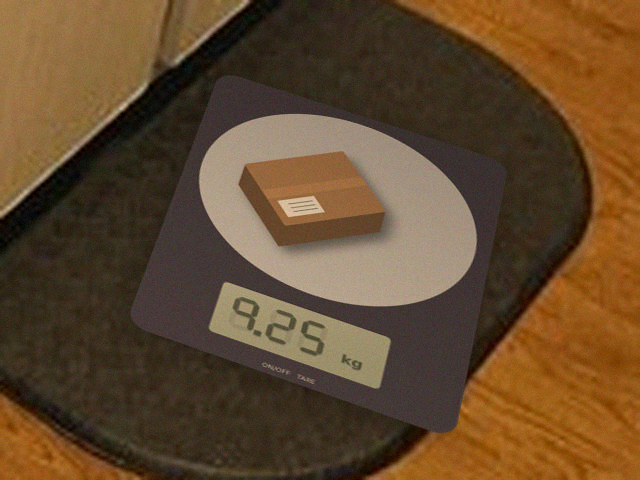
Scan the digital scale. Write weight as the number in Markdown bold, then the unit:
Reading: **9.25** kg
